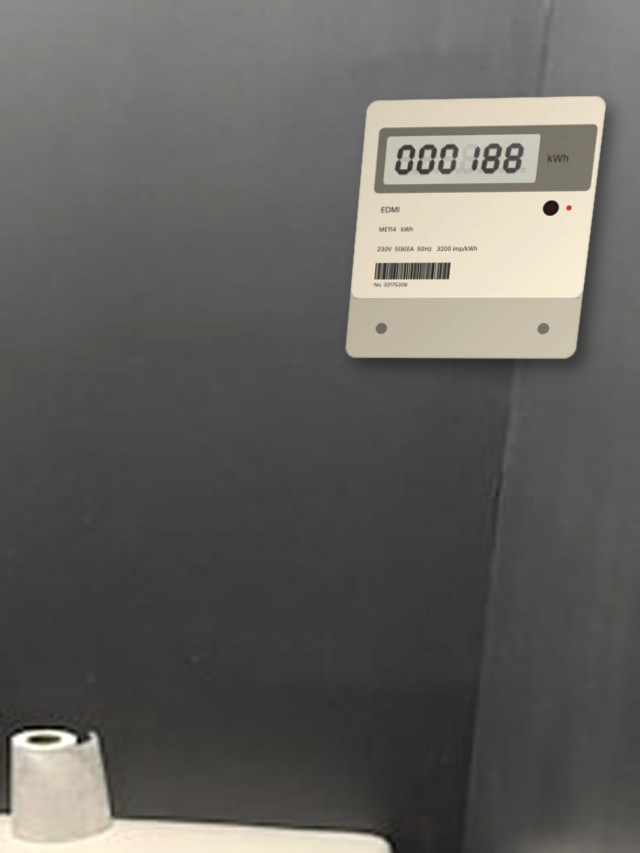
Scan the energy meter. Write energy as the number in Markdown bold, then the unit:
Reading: **188** kWh
